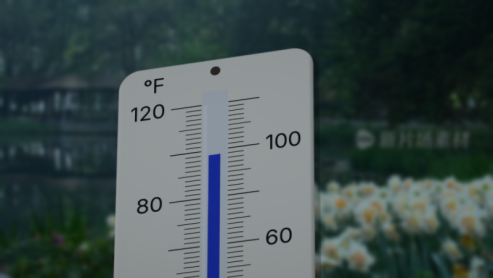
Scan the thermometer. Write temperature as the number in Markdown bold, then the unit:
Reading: **98** °F
